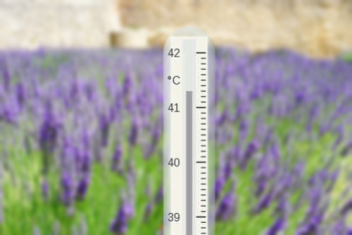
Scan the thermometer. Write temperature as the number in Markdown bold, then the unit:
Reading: **41.3** °C
